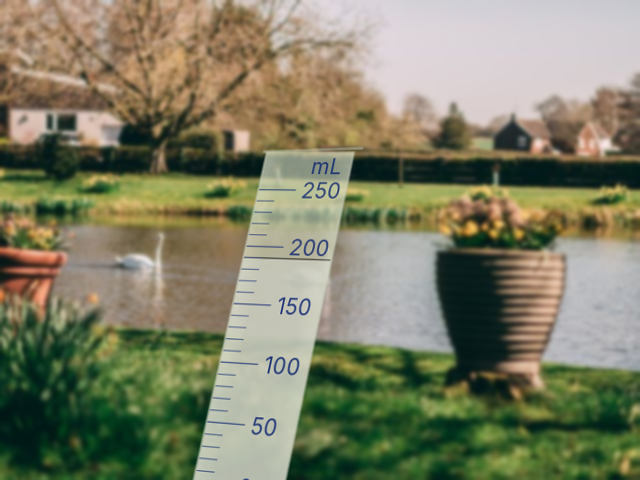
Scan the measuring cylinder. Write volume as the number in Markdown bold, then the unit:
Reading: **190** mL
